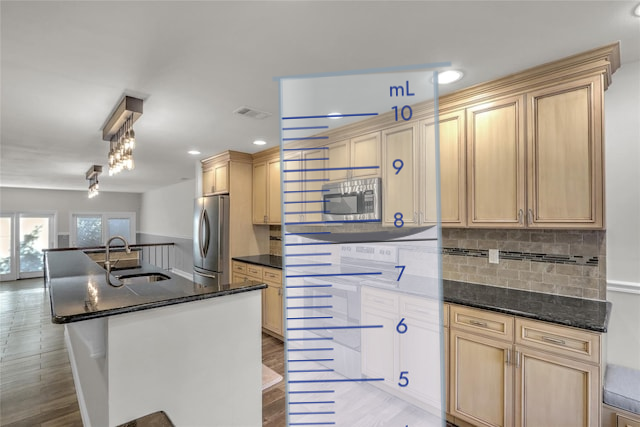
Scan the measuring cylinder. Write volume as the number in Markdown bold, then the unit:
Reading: **7.6** mL
